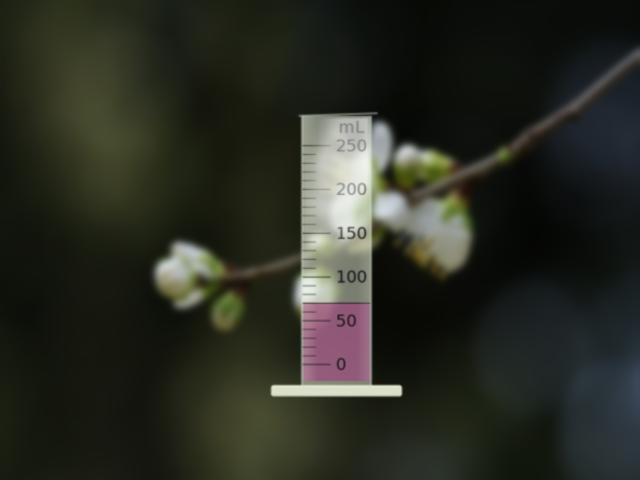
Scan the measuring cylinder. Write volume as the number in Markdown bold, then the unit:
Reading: **70** mL
